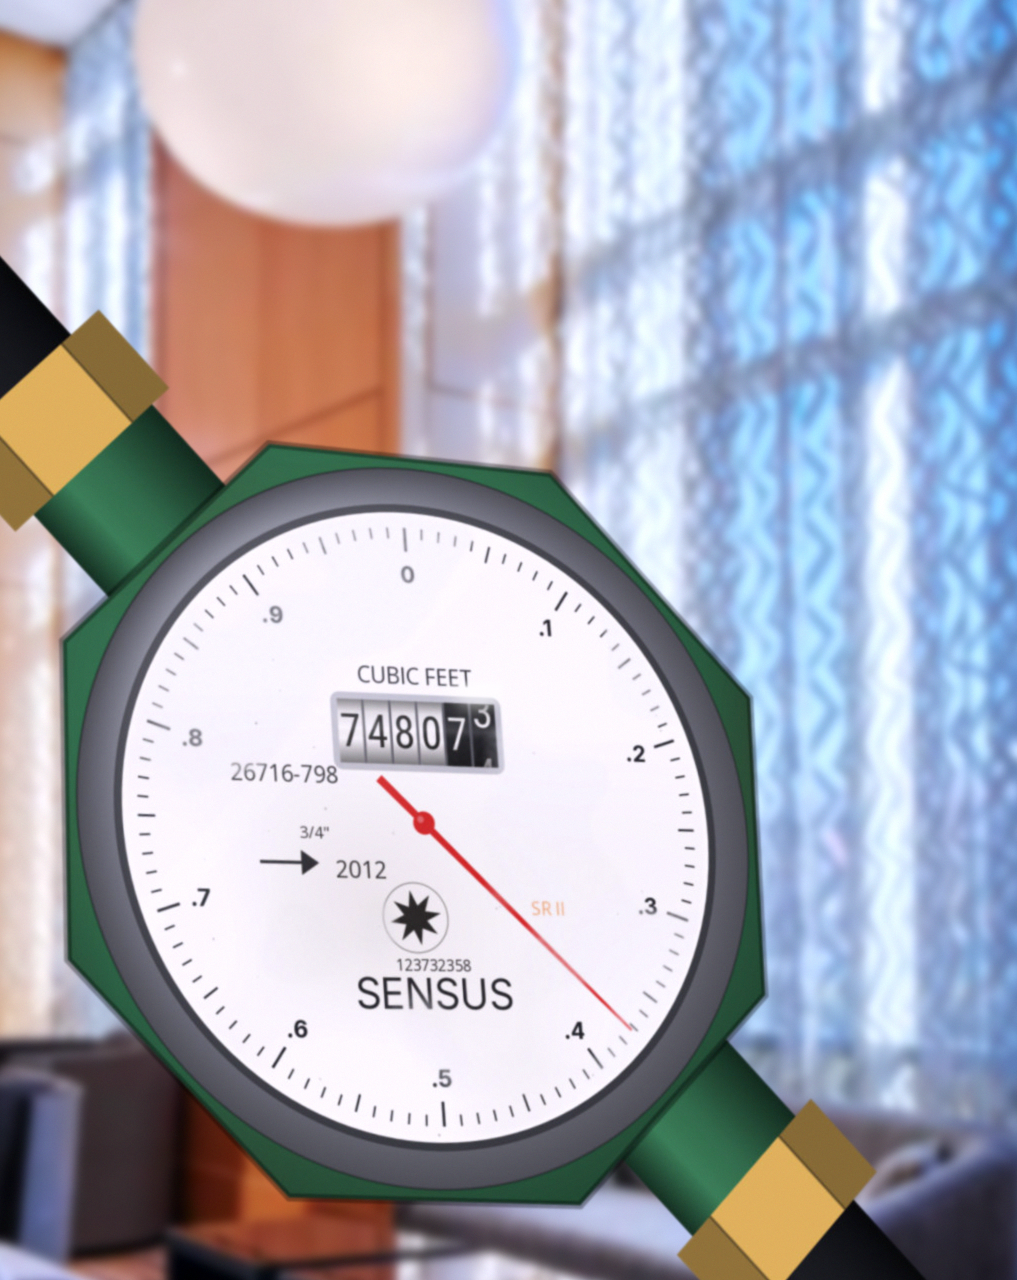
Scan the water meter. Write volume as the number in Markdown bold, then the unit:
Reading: **748073.37** ft³
